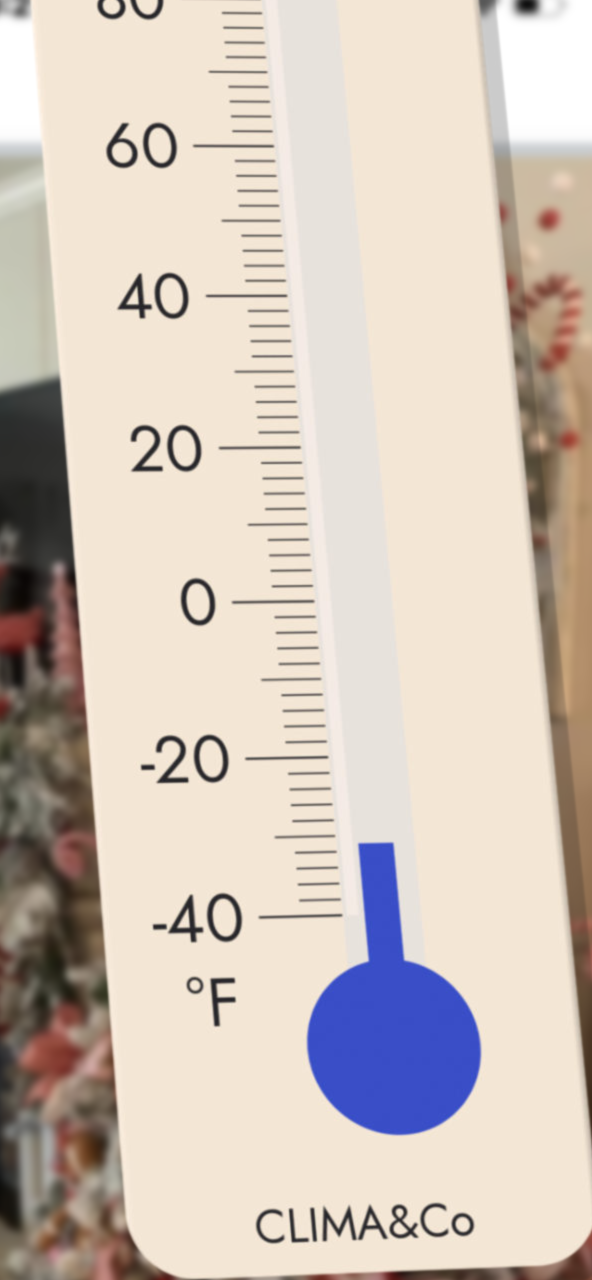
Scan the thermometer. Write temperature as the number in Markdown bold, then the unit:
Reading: **-31** °F
